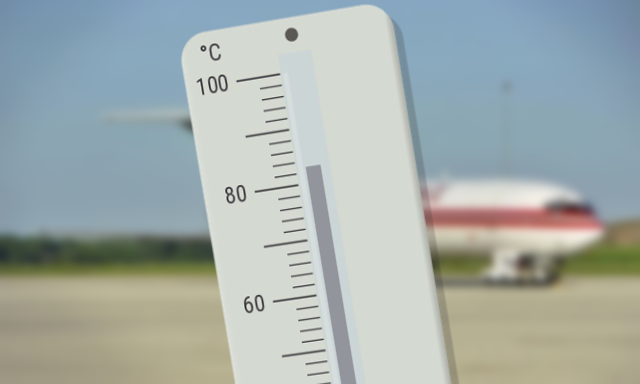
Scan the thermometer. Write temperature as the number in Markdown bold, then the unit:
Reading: **83** °C
